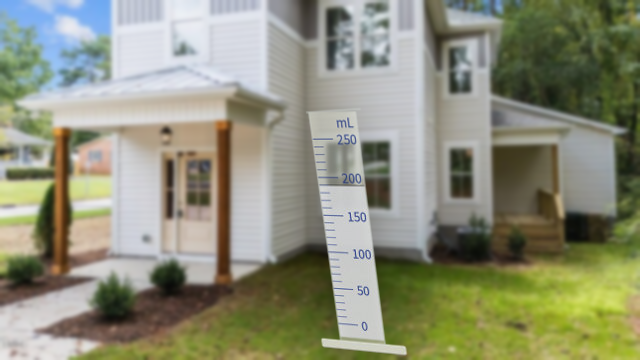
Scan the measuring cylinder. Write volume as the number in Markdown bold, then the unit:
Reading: **190** mL
